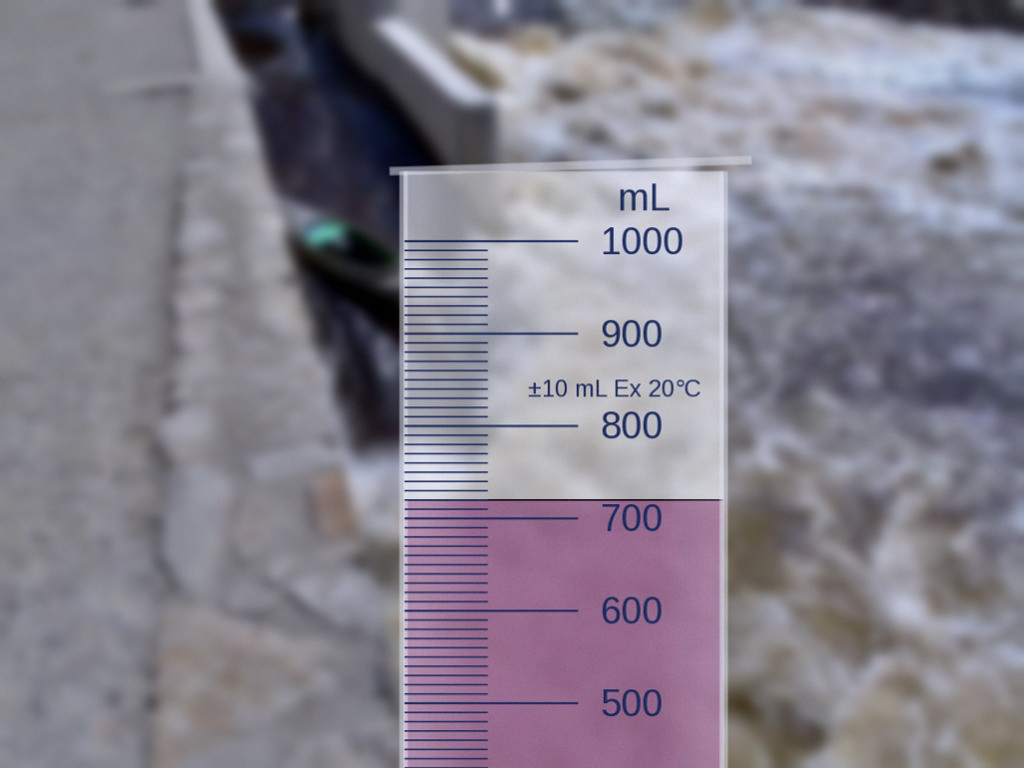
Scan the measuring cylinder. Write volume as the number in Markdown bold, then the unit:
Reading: **720** mL
